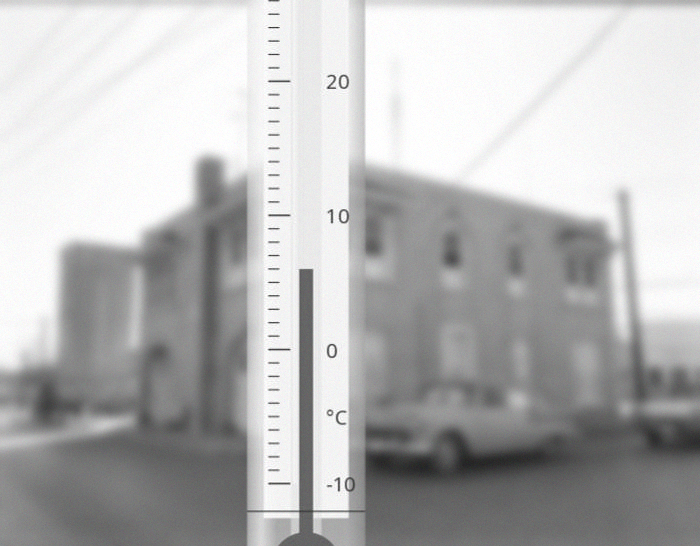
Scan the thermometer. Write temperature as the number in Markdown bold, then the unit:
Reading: **6** °C
